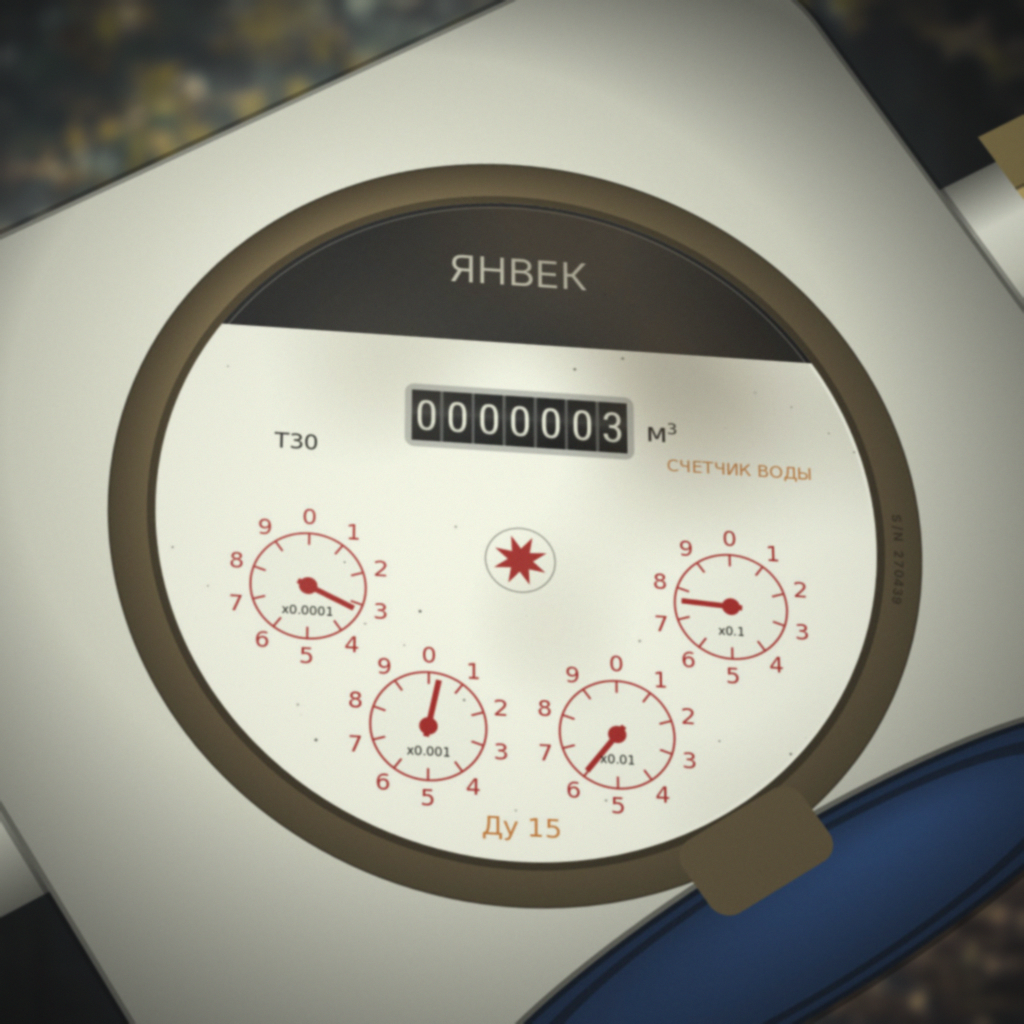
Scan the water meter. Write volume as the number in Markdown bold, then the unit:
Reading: **3.7603** m³
